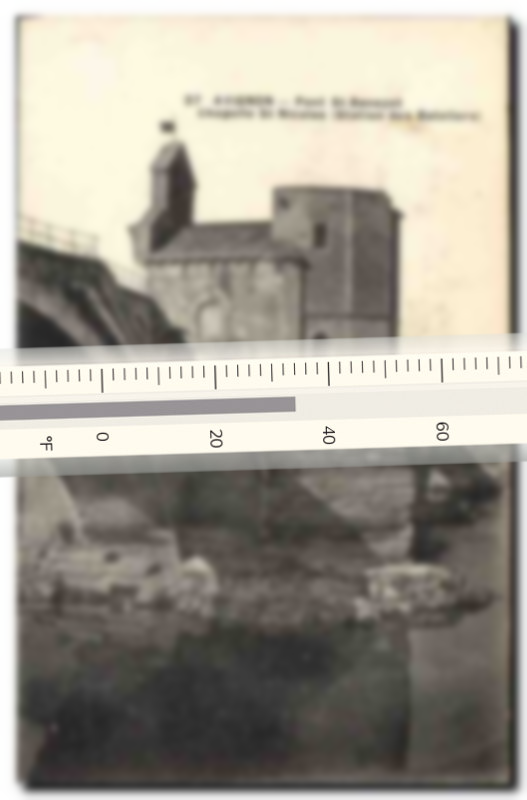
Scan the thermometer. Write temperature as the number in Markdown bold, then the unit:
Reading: **34** °F
